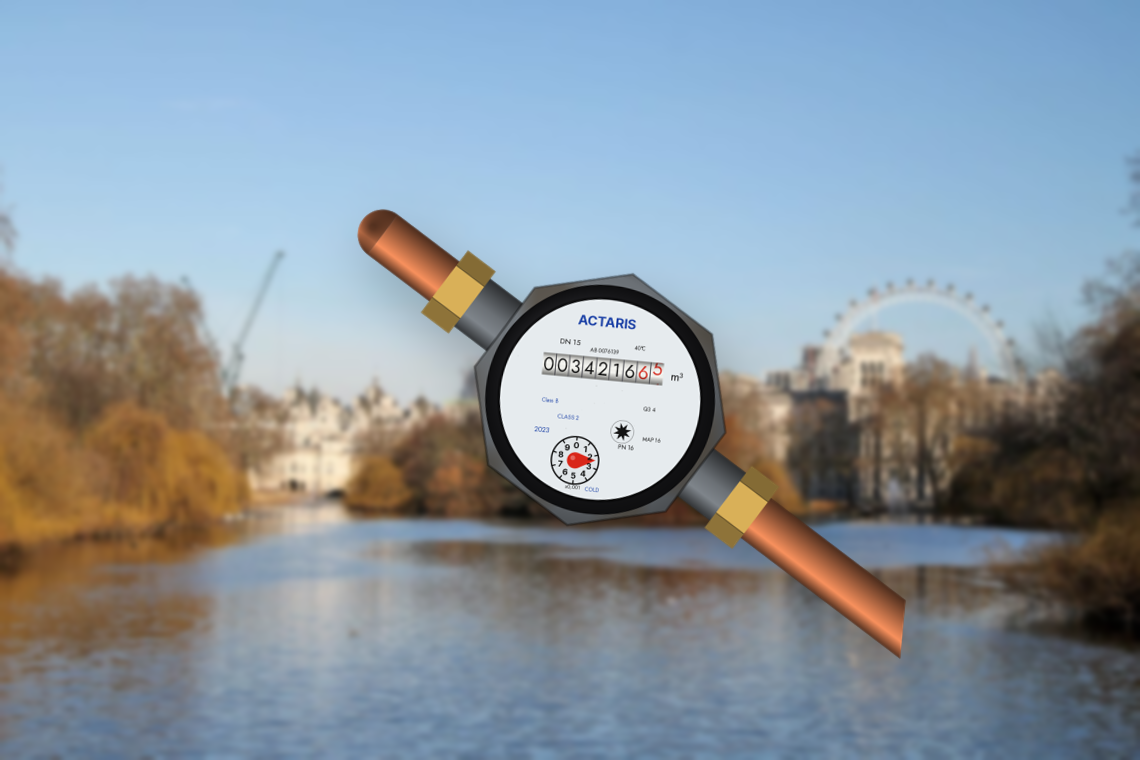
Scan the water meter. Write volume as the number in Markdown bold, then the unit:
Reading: **34216.652** m³
